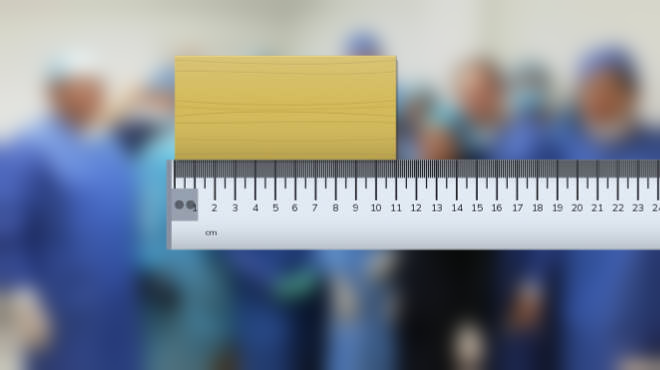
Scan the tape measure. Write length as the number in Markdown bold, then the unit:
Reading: **11** cm
